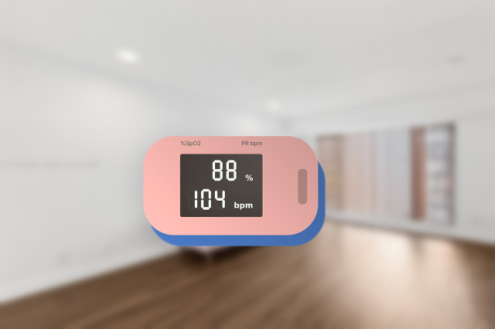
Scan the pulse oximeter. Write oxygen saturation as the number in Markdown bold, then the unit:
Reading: **88** %
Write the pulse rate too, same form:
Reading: **104** bpm
